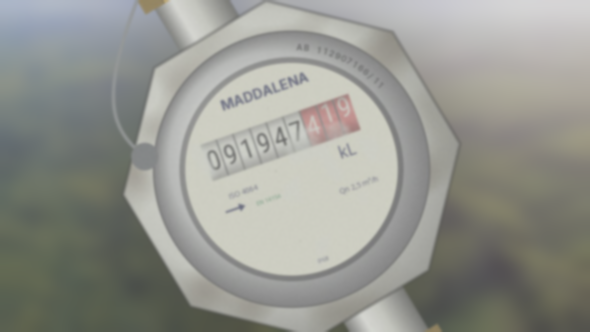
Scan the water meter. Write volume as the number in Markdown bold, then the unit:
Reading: **91947.419** kL
